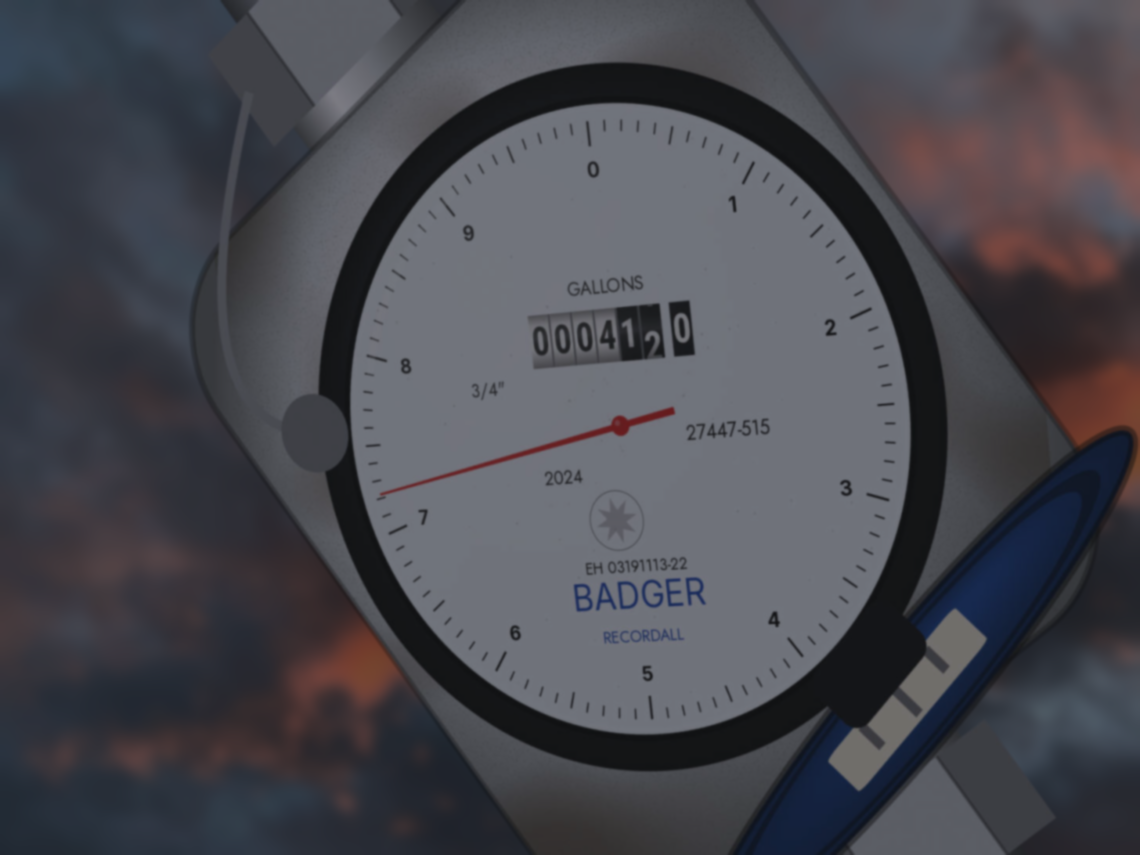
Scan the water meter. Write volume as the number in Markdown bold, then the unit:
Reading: **4117.2** gal
